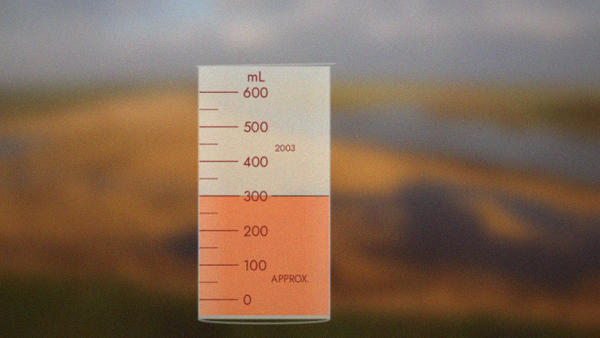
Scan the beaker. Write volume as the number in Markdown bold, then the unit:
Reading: **300** mL
